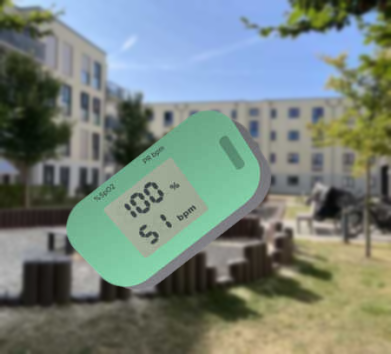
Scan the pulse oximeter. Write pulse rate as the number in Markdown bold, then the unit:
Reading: **51** bpm
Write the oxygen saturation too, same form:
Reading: **100** %
